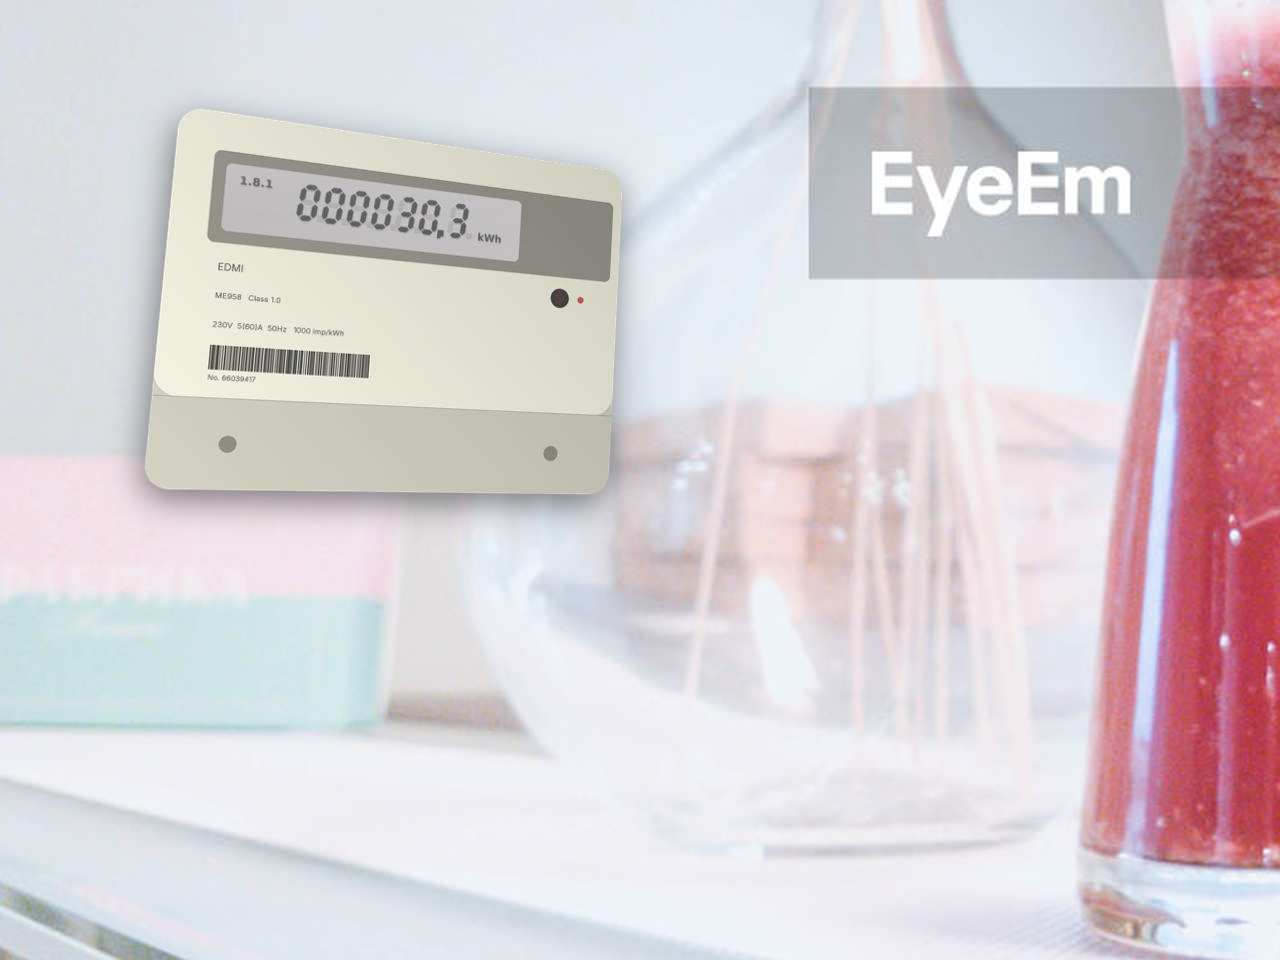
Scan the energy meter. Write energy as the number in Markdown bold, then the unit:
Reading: **30.3** kWh
